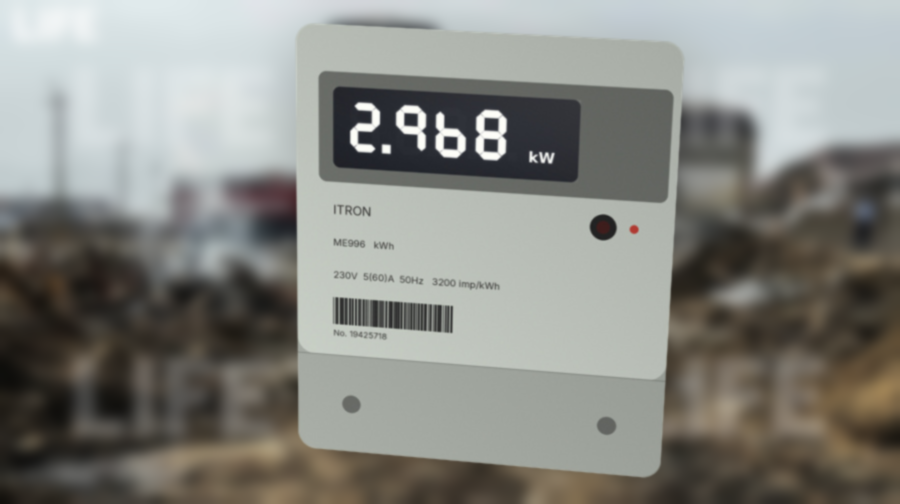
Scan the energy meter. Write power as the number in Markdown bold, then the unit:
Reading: **2.968** kW
